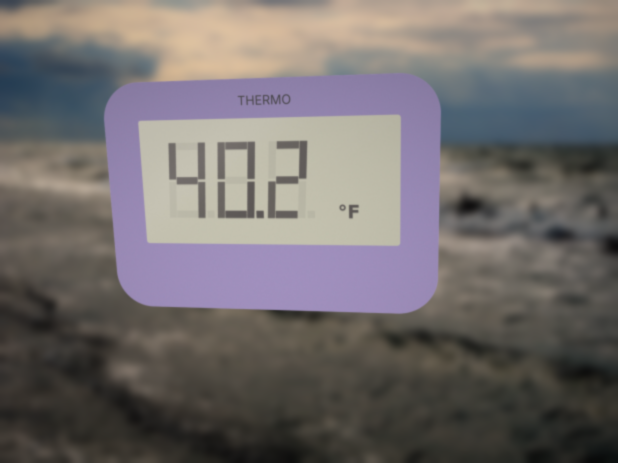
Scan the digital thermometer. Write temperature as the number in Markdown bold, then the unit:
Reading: **40.2** °F
